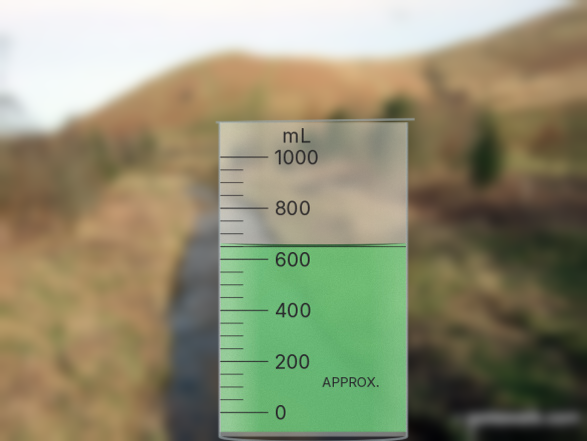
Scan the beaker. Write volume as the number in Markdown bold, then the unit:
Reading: **650** mL
